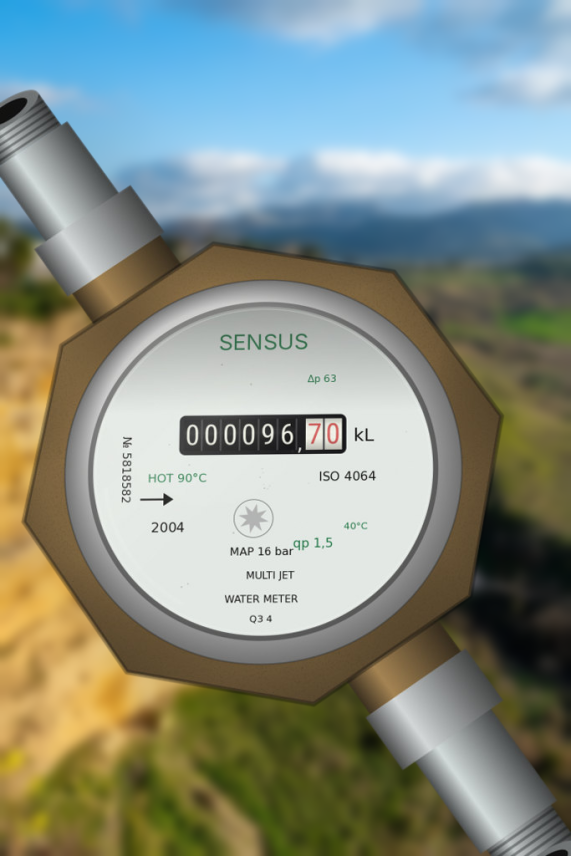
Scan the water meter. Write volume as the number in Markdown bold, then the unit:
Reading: **96.70** kL
